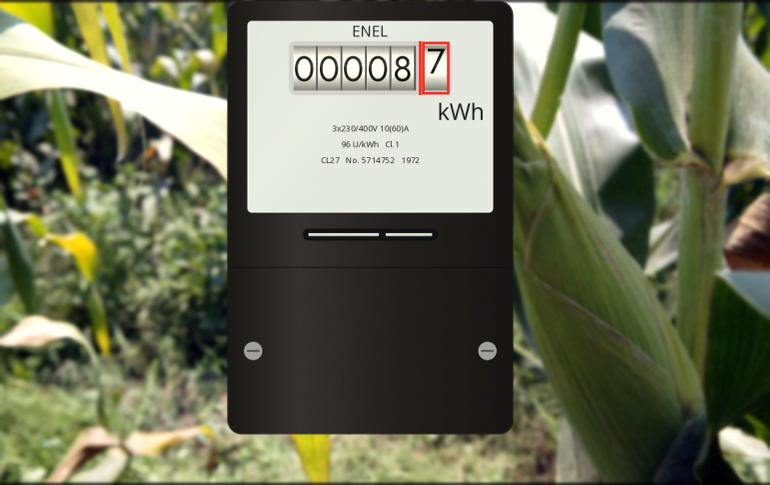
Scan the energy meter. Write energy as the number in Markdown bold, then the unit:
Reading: **8.7** kWh
